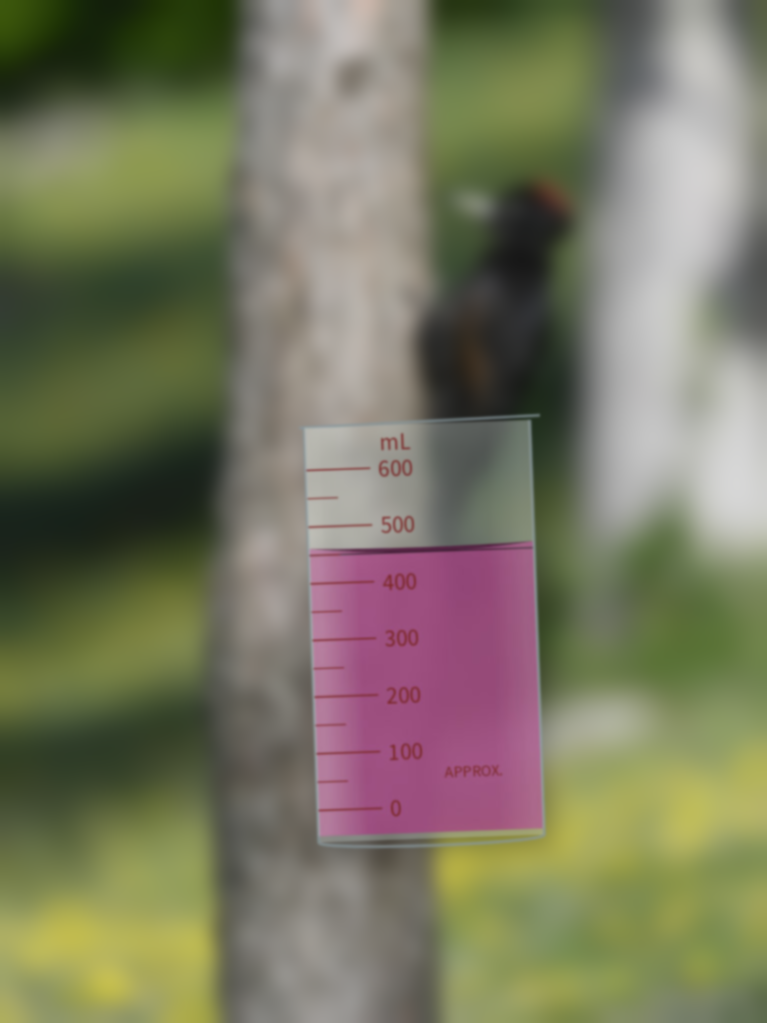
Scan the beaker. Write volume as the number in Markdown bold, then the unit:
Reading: **450** mL
